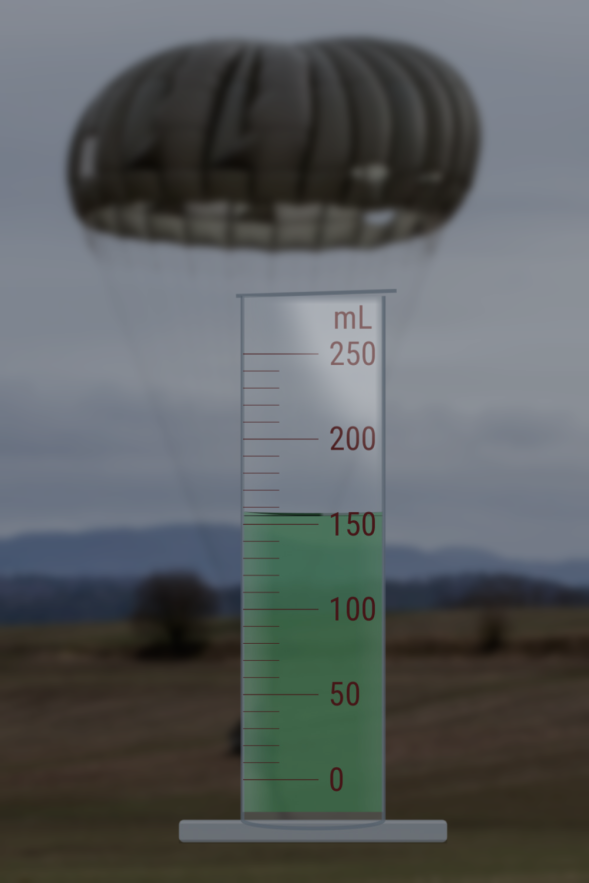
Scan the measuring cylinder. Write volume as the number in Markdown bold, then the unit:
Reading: **155** mL
